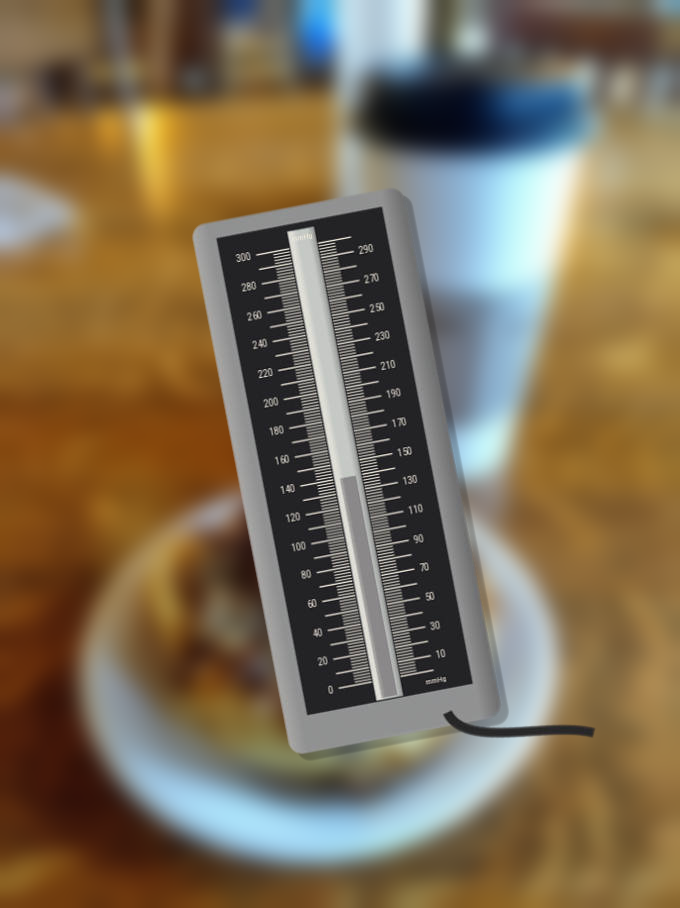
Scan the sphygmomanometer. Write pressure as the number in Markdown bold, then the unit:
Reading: **140** mmHg
